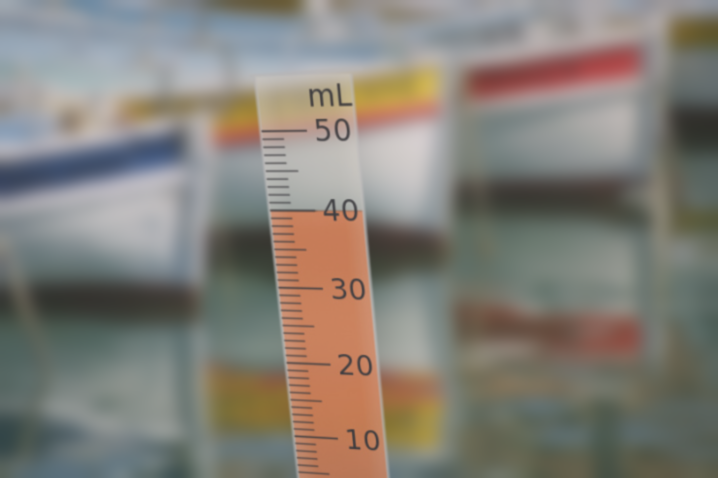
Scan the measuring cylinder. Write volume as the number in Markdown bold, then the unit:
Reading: **40** mL
